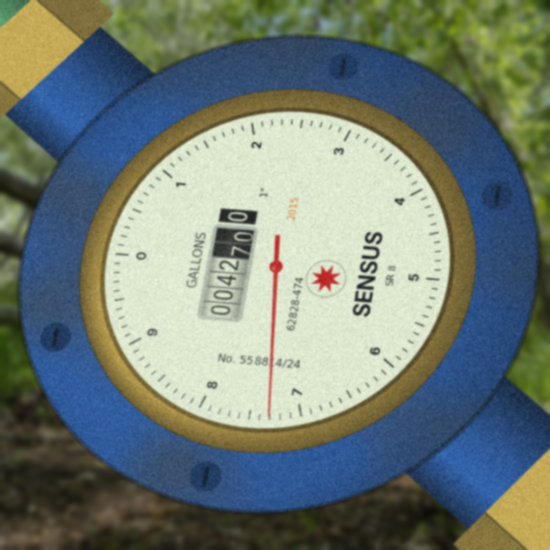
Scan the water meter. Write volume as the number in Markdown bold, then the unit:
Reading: **42697.3** gal
